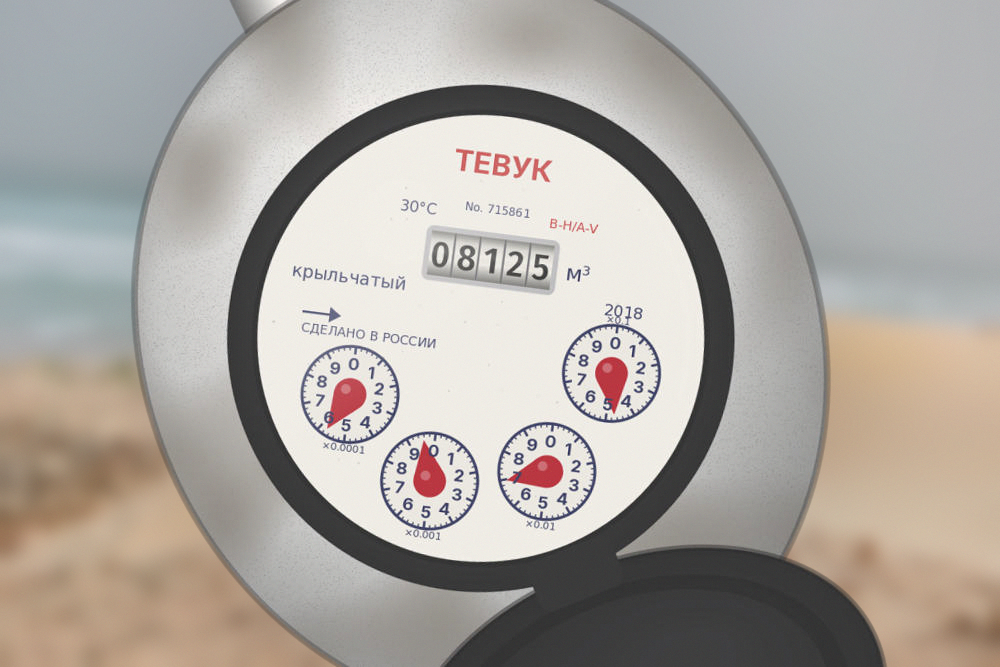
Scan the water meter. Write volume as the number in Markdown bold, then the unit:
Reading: **8125.4695** m³
